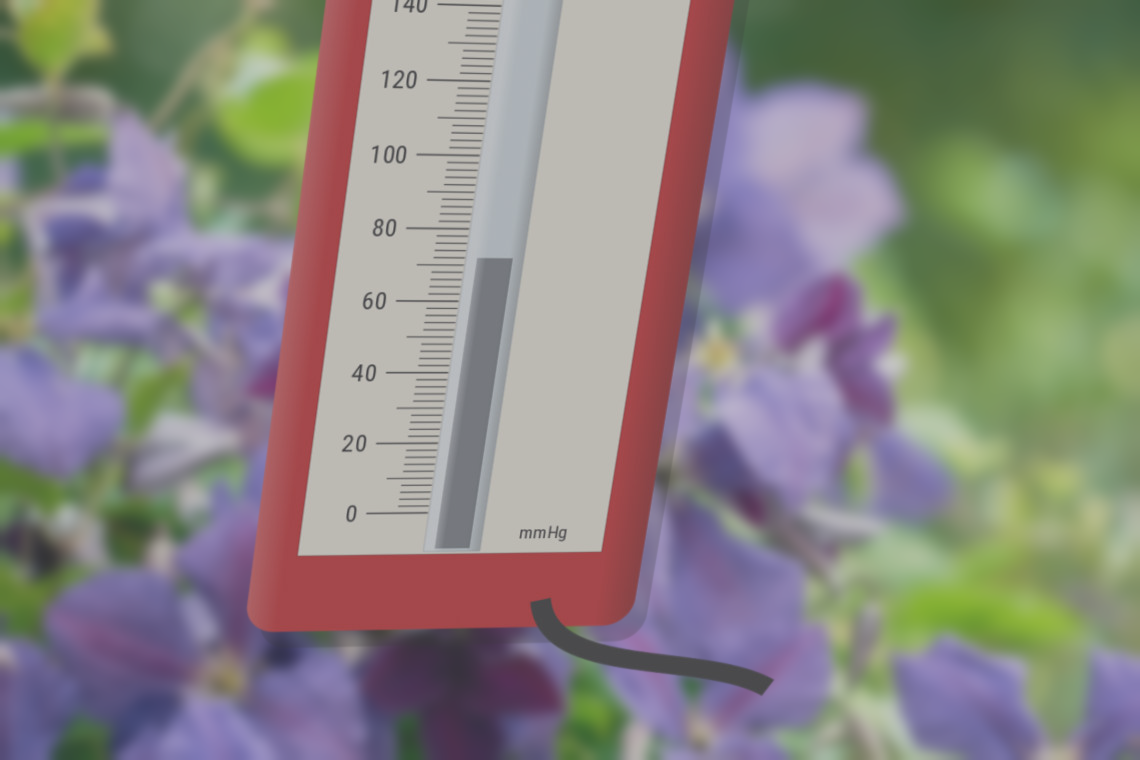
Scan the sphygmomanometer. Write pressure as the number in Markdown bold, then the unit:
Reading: **72** mmHg
